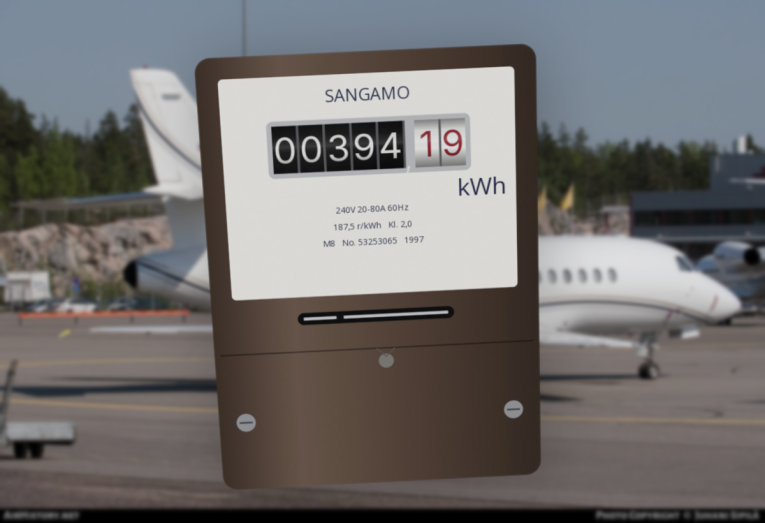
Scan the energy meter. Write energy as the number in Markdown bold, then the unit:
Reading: **394.19** kWh
